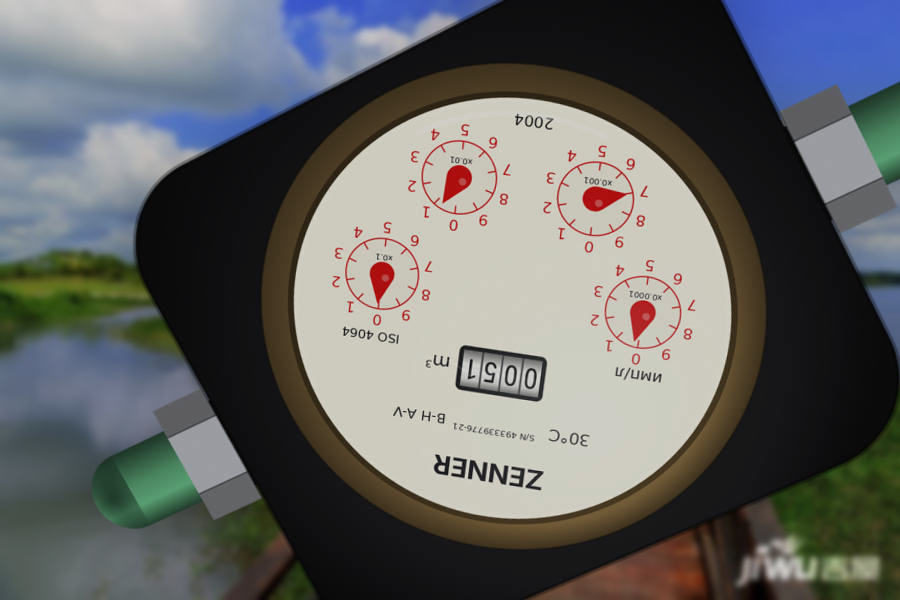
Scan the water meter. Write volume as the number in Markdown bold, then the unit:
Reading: **51.0070** m³
